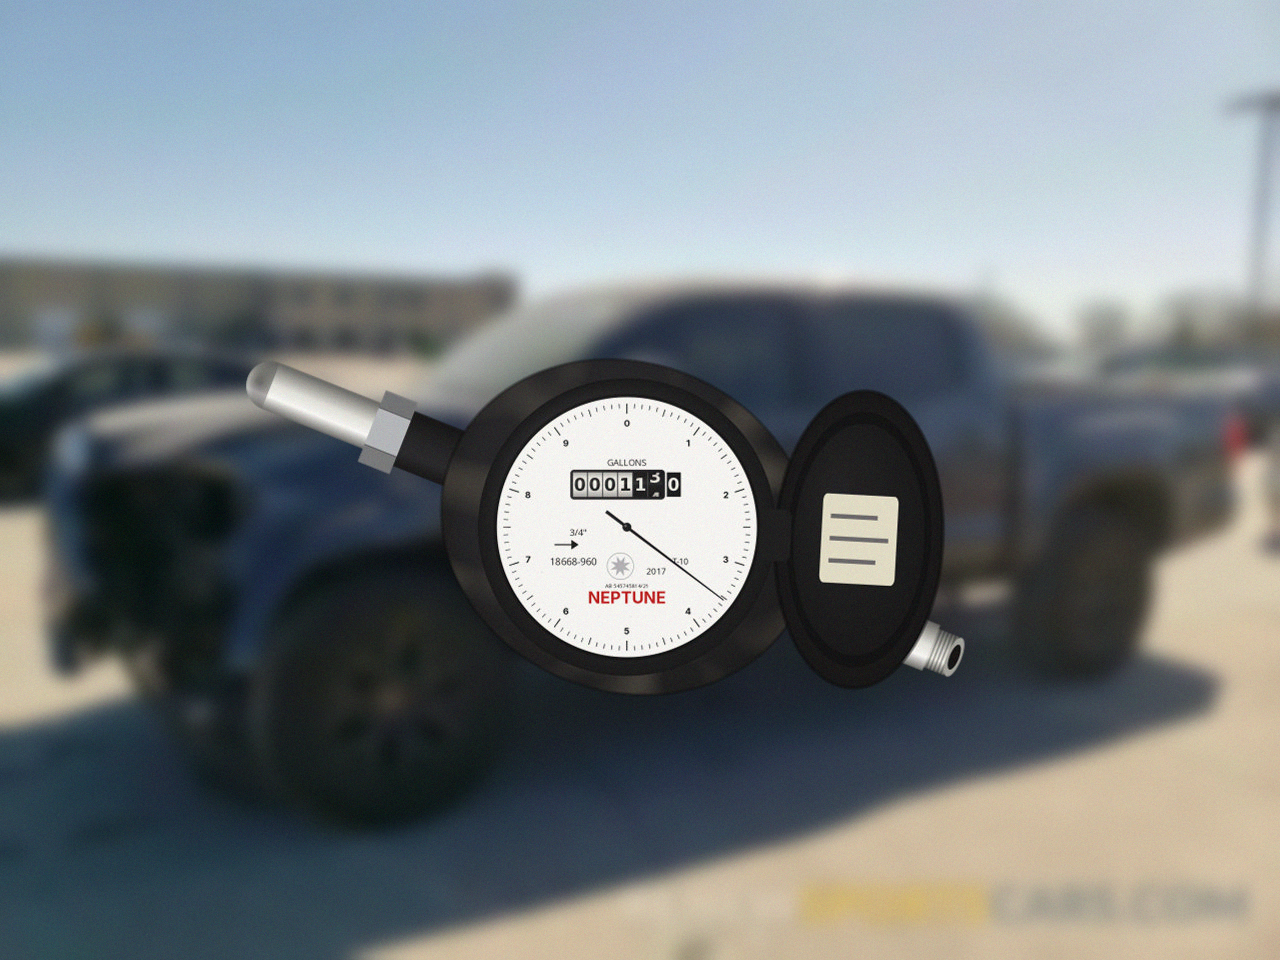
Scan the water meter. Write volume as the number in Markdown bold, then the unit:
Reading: **1133.5** gal
